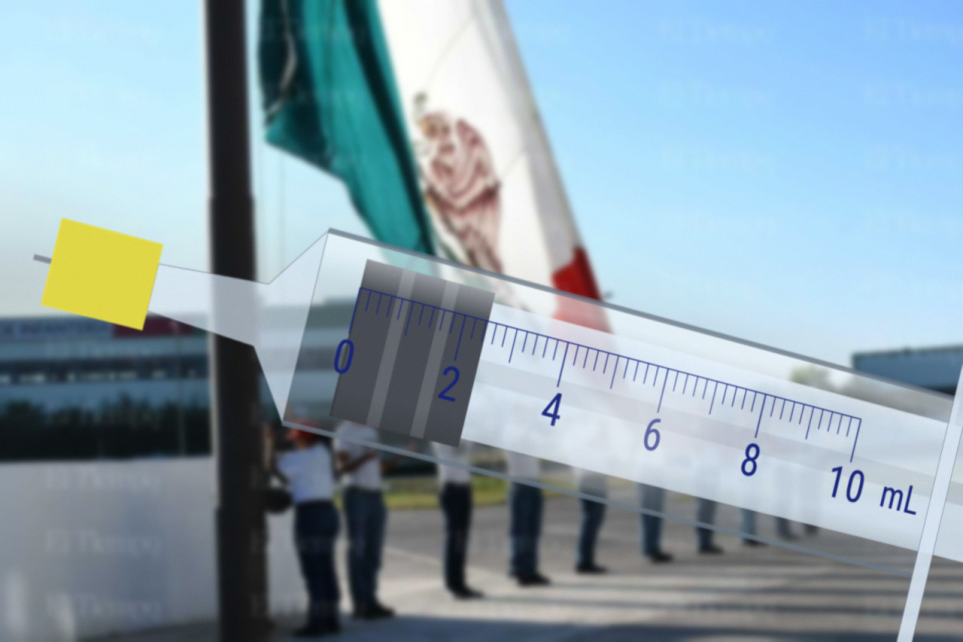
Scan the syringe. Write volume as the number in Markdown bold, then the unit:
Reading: **0** mL
